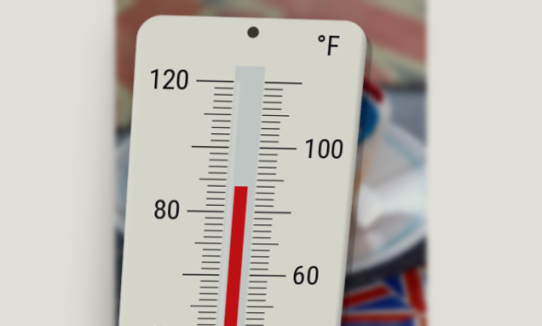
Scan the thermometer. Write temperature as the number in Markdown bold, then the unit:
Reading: **88** °F
